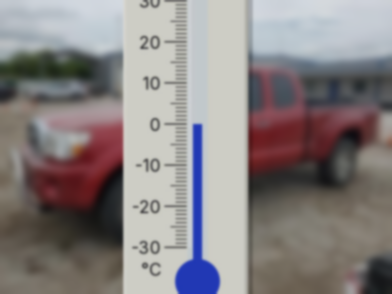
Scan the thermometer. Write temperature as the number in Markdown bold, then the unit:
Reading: **0** °C
